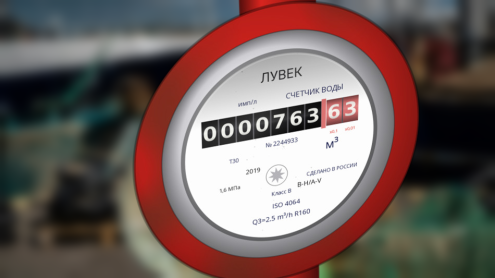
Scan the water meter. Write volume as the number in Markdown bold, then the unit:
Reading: **763.63** m³
